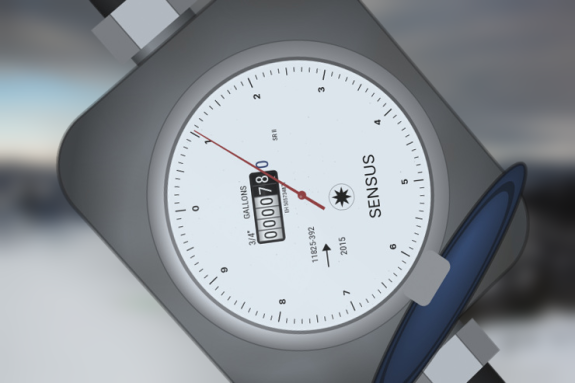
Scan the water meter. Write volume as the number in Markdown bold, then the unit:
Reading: **781.0** gal
